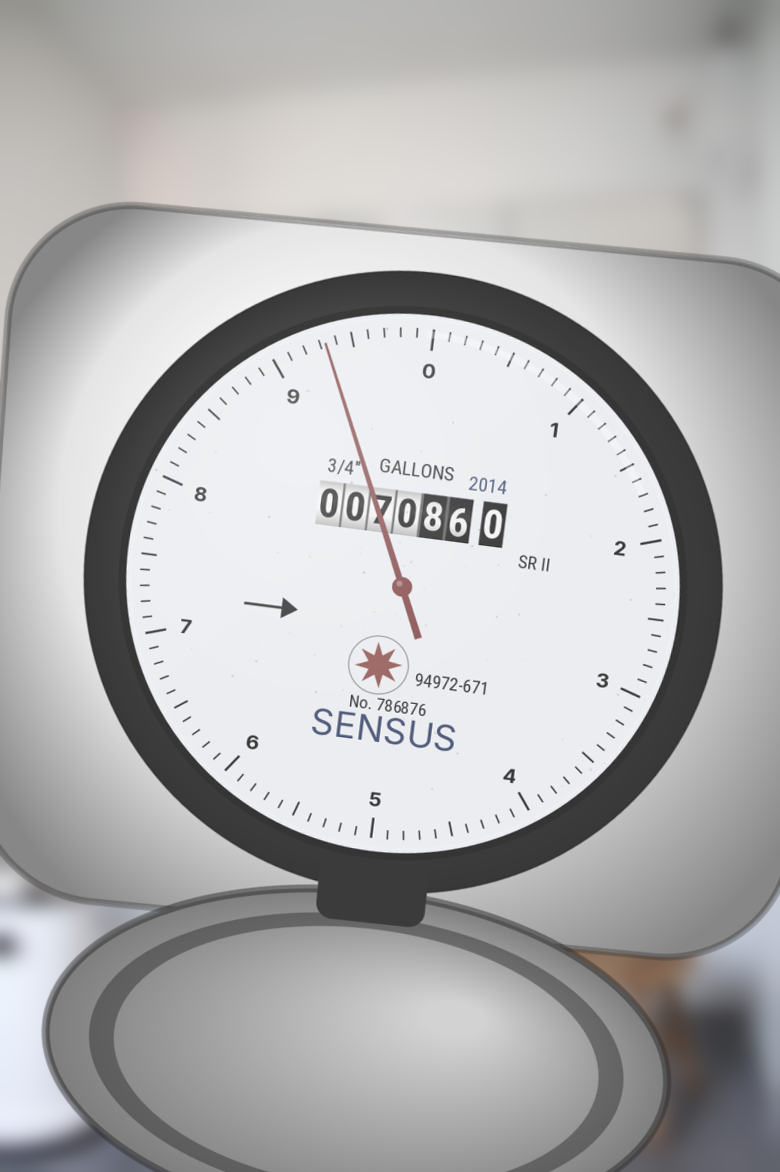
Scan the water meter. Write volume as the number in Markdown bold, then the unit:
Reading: **70859.3** gal
